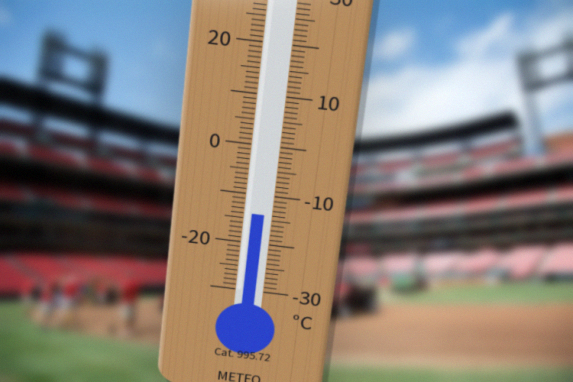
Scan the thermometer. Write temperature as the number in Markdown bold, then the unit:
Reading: **-14** °C
